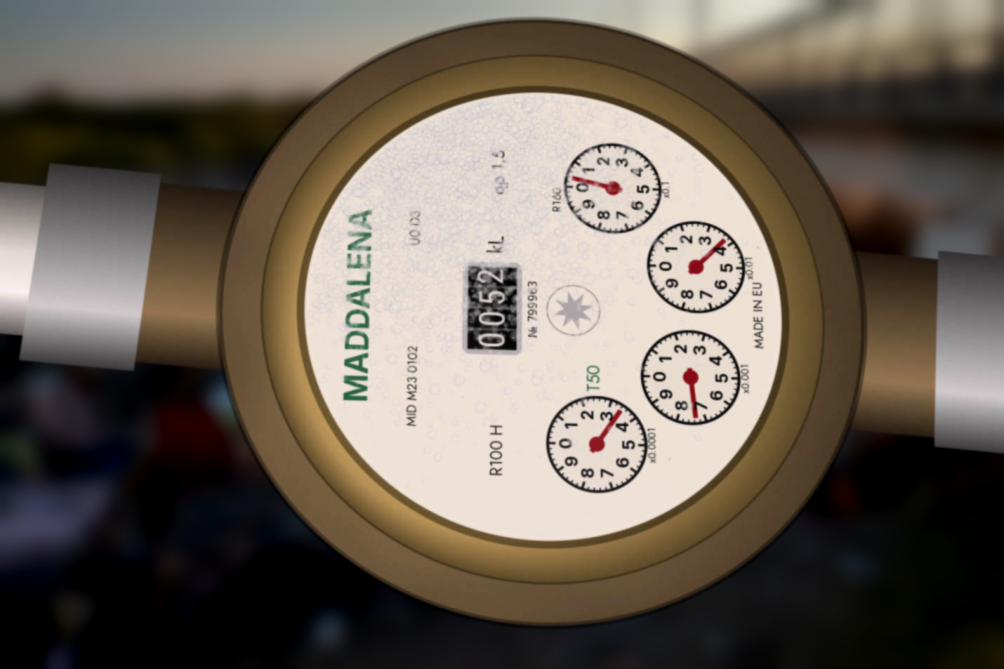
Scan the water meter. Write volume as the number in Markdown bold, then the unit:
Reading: **52.0373** kL
